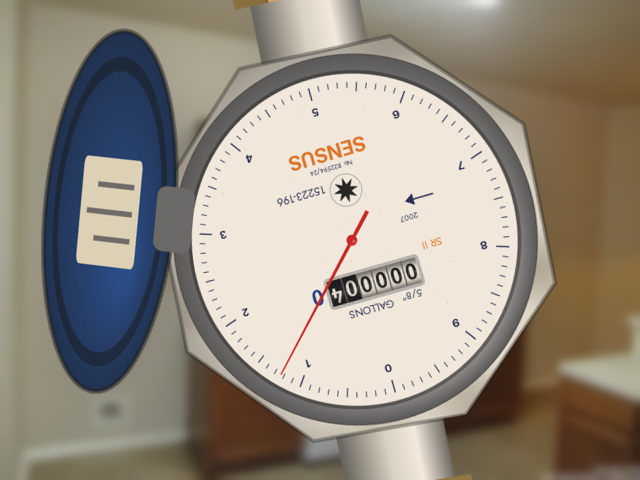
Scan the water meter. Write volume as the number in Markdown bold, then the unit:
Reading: **41.2** gal
